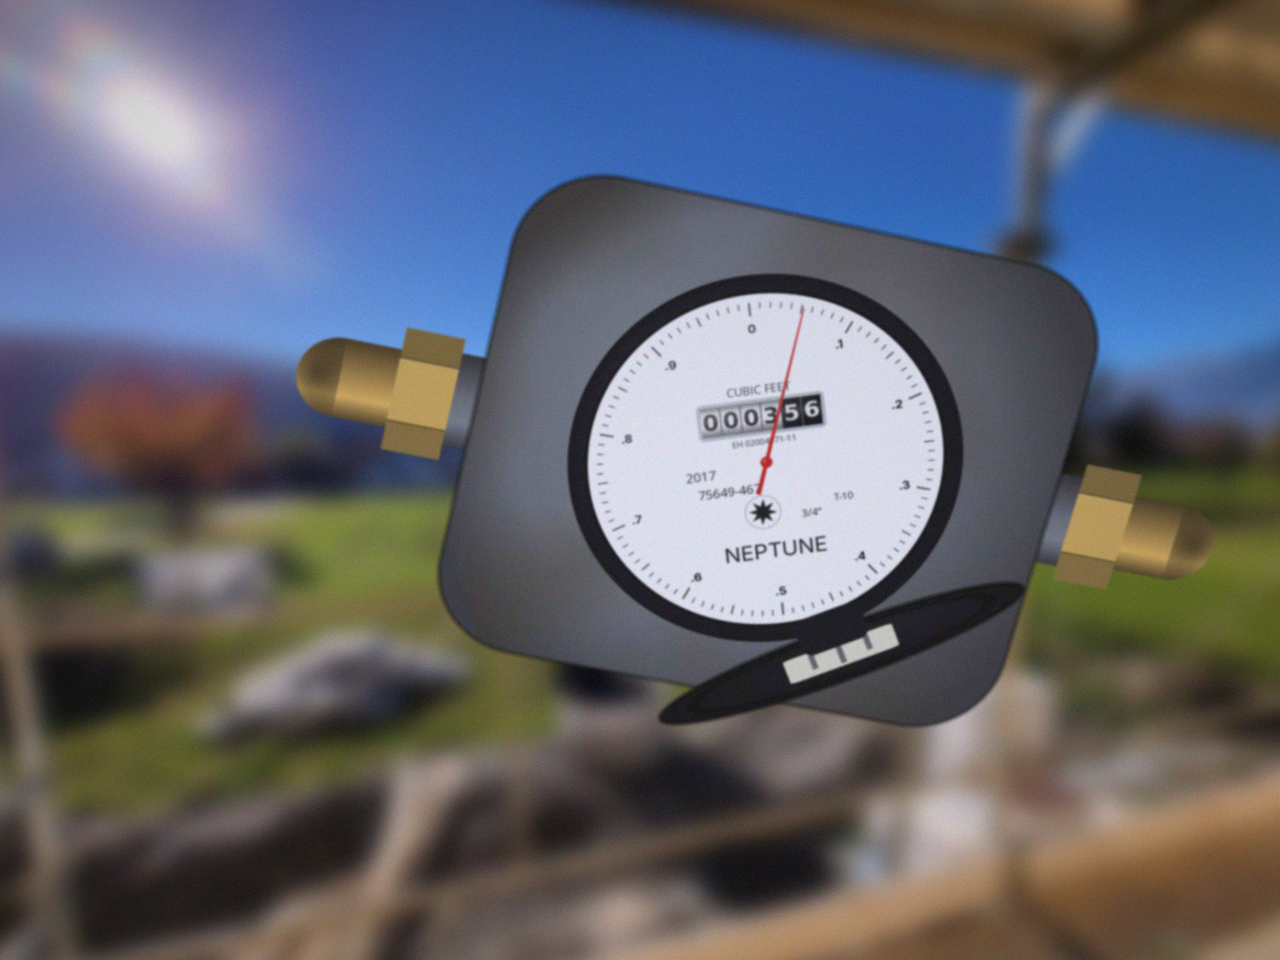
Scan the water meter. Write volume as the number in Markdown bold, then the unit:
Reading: **356.05** ft³
